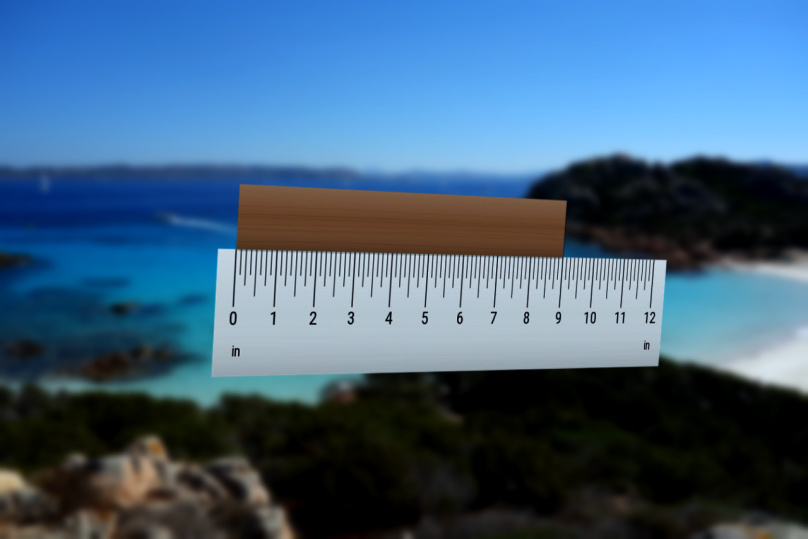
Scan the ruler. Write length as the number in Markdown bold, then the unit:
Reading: **9** in
